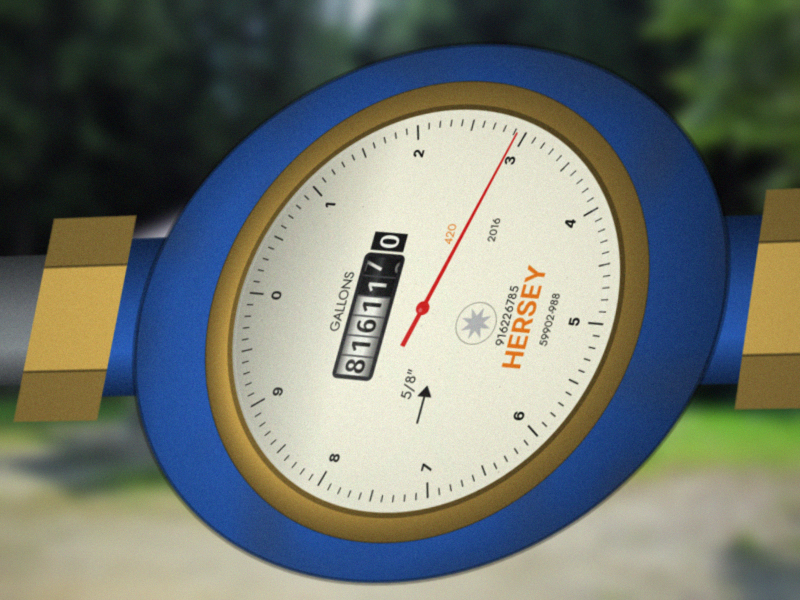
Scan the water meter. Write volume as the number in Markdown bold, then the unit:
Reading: **8161172.9** gal
